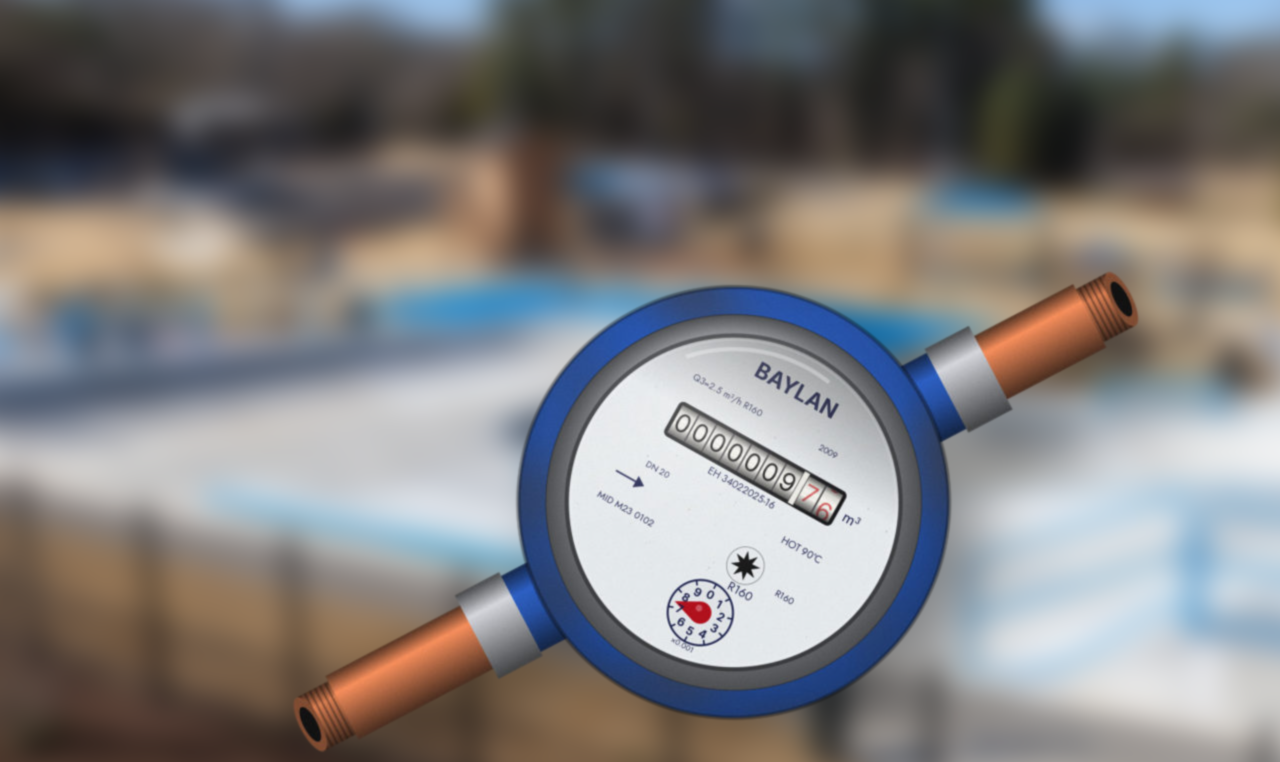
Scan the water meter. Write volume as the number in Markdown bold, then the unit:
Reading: **9.757** m³
